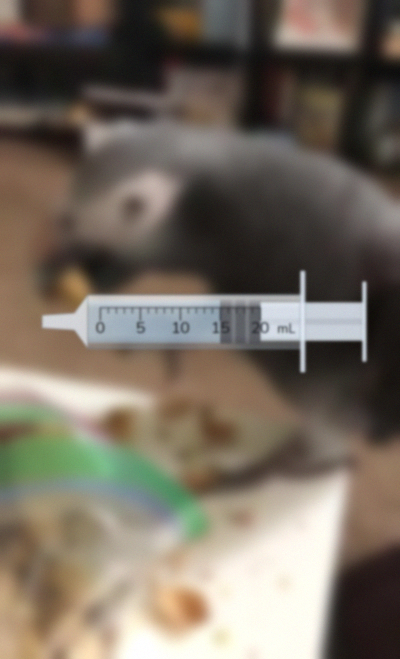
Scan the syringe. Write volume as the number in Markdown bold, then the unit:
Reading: **15** mL
